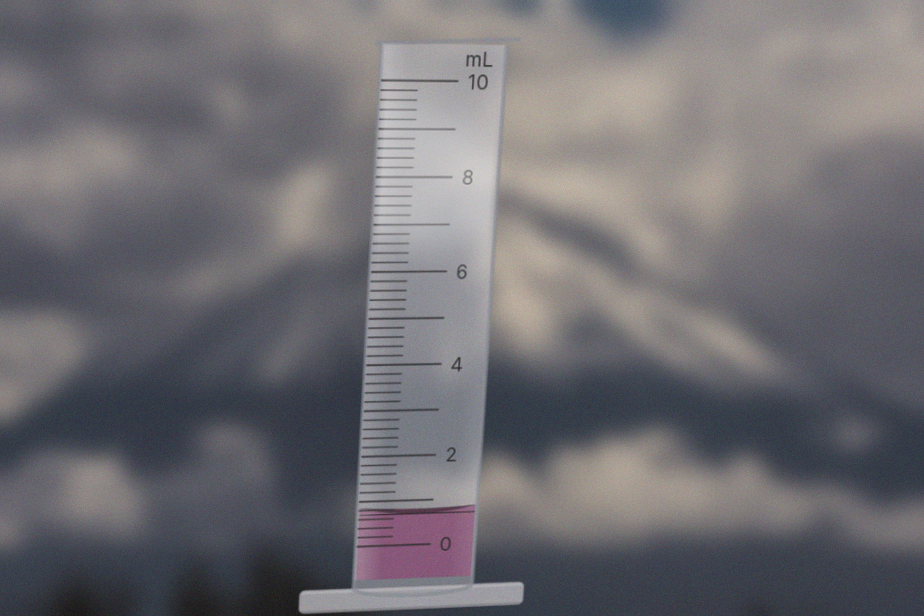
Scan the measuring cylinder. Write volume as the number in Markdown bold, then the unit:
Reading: **0.7** mL
